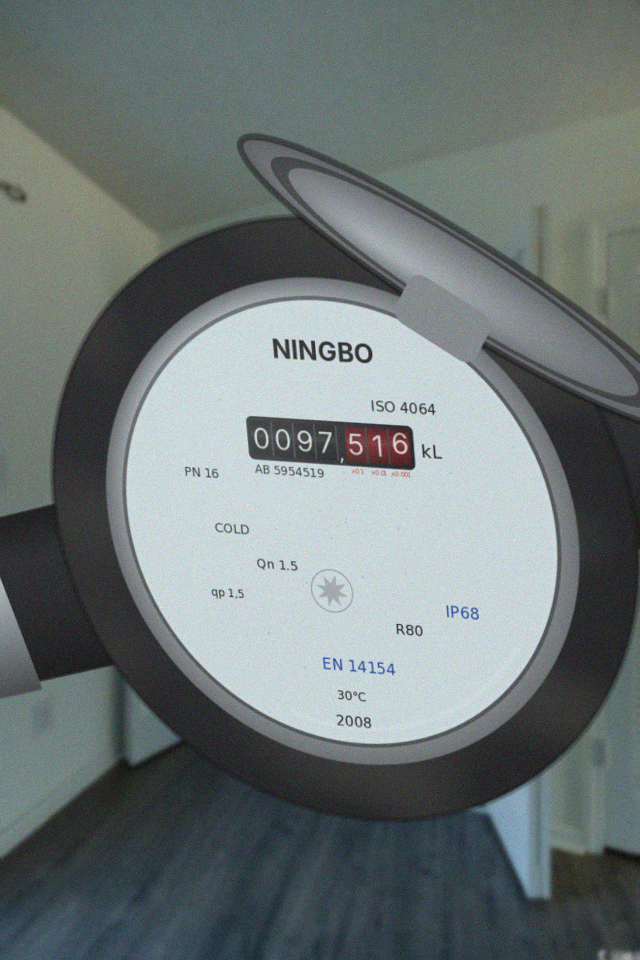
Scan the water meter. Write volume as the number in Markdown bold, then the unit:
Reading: **97.516** kL
